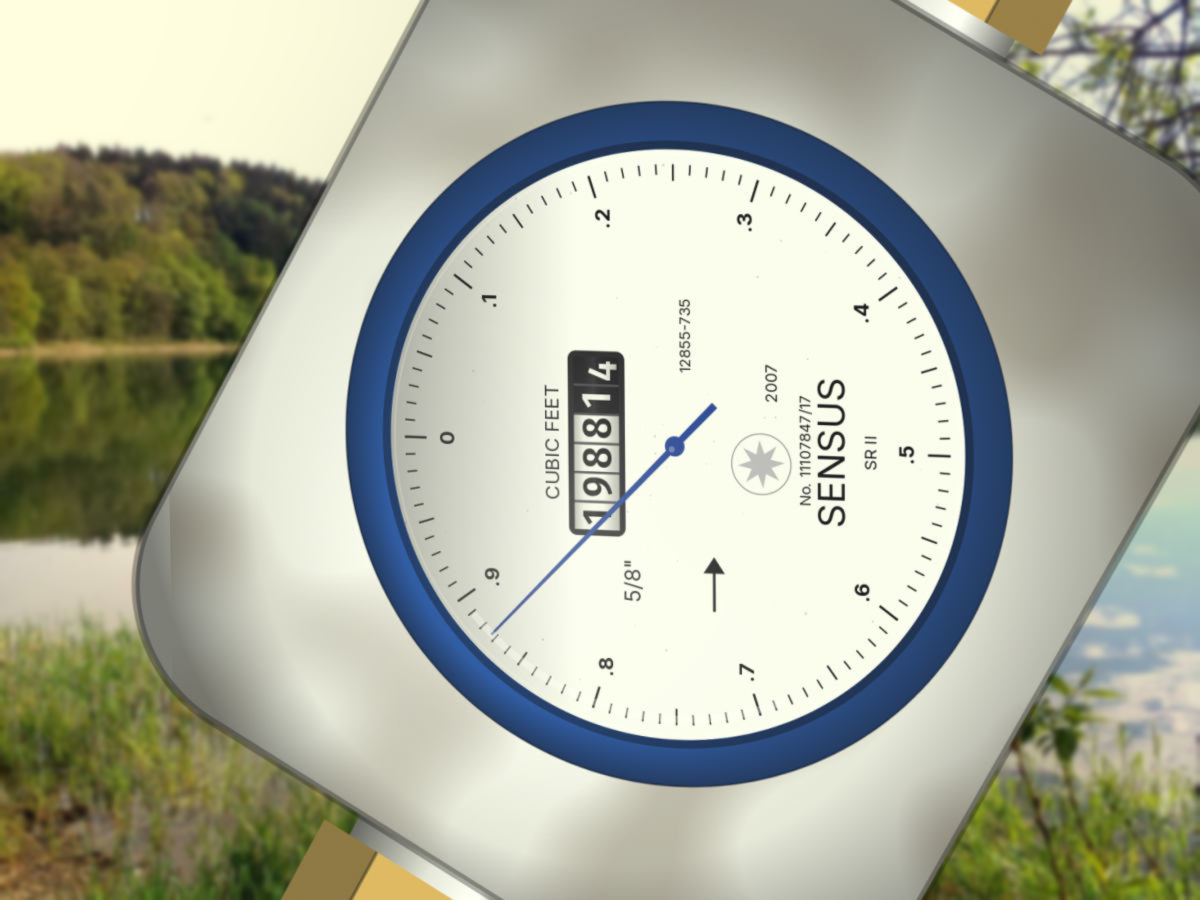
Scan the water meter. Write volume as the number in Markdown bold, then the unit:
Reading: **198813.87** ft³
